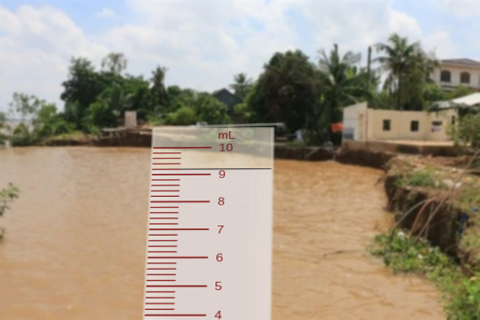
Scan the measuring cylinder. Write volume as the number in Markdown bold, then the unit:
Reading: **9.2** mL
